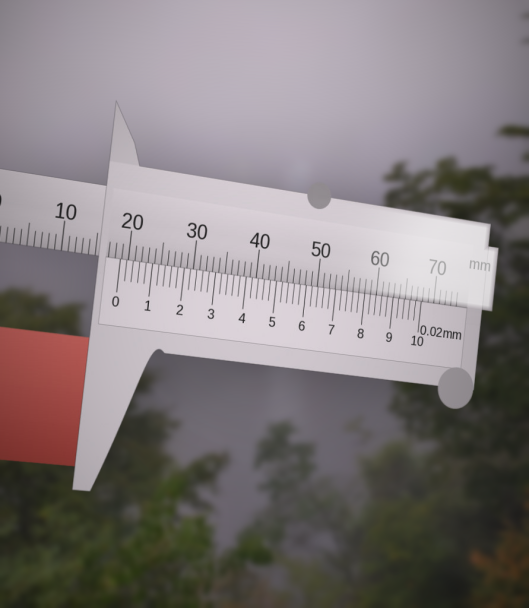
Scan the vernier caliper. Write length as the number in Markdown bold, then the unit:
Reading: **18.8** mm
